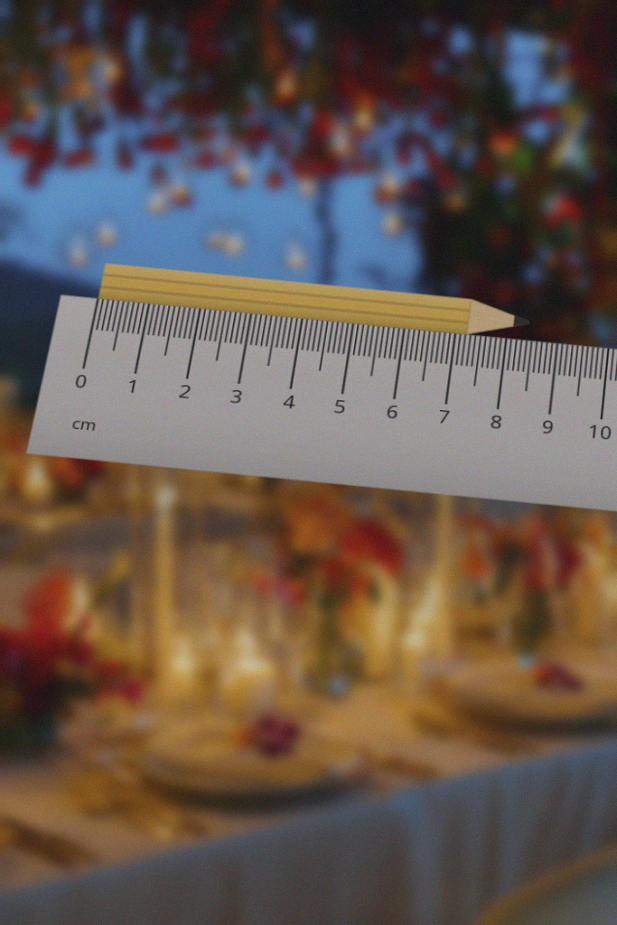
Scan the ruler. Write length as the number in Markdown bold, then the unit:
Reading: **8.4** cm
